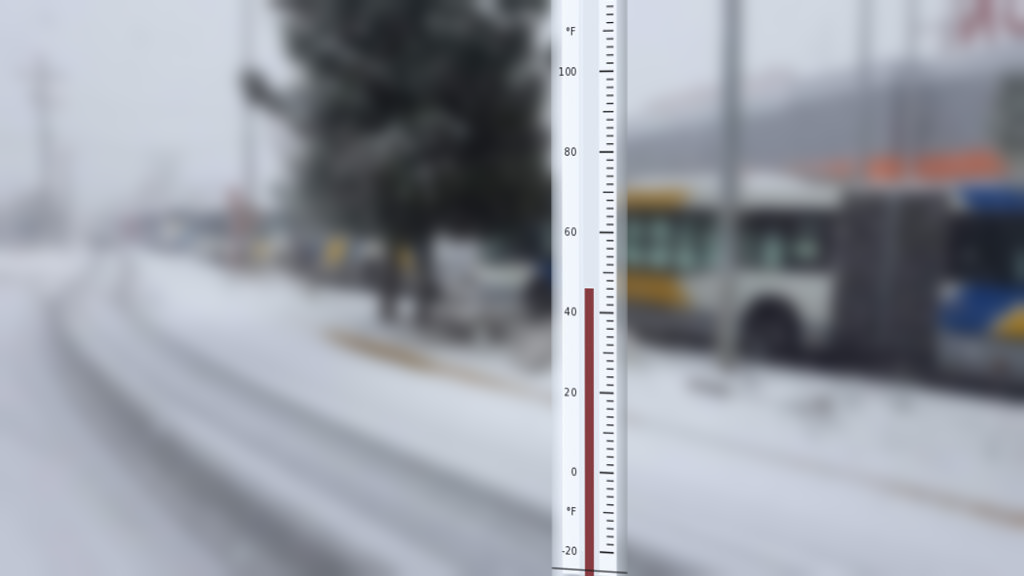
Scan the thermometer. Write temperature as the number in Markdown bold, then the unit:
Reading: **46** °F
